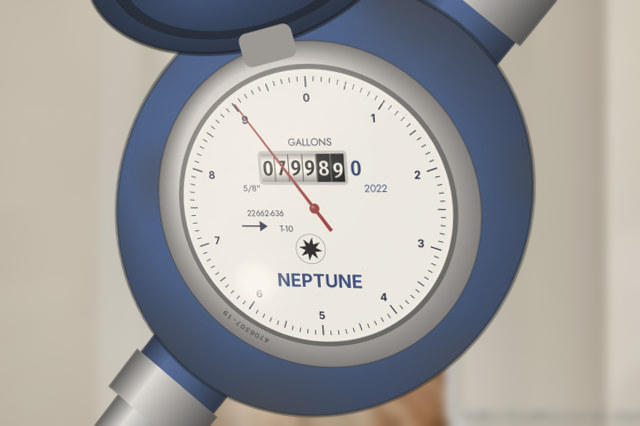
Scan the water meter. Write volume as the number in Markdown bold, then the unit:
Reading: **799889.0** gal
